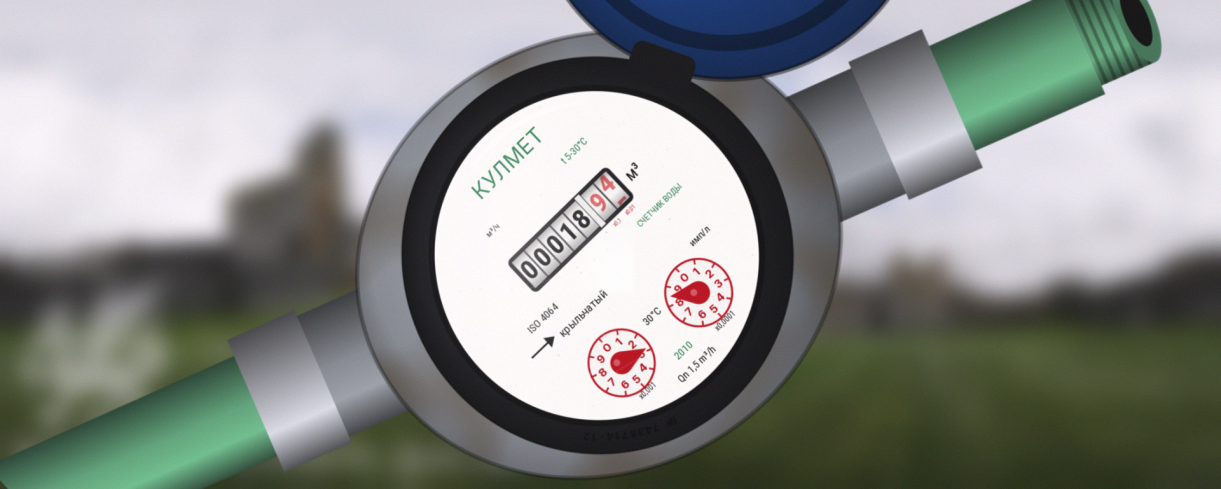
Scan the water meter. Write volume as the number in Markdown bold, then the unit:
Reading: **18.9428** m³
